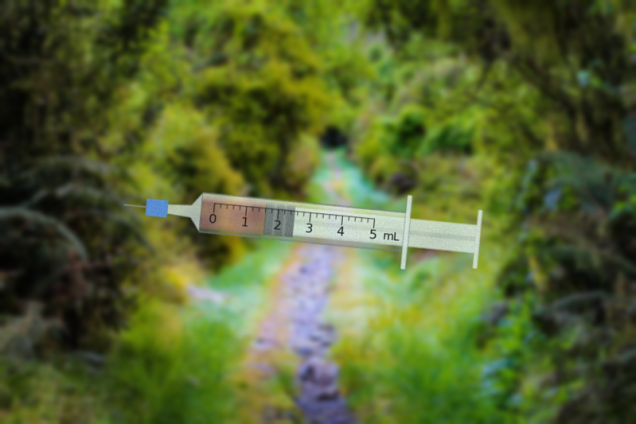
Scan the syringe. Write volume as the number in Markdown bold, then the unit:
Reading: **1.6** mL
